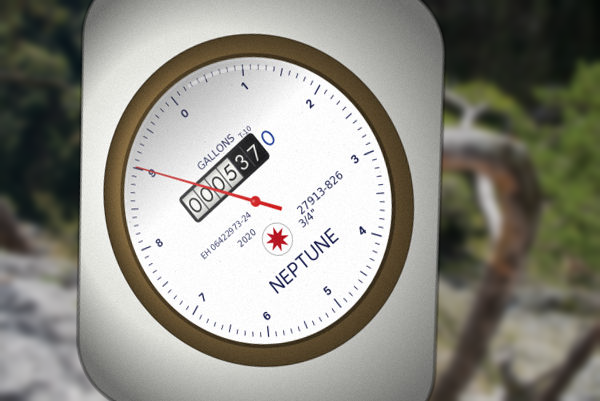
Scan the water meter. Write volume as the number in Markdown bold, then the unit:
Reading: **5369.0** gal
